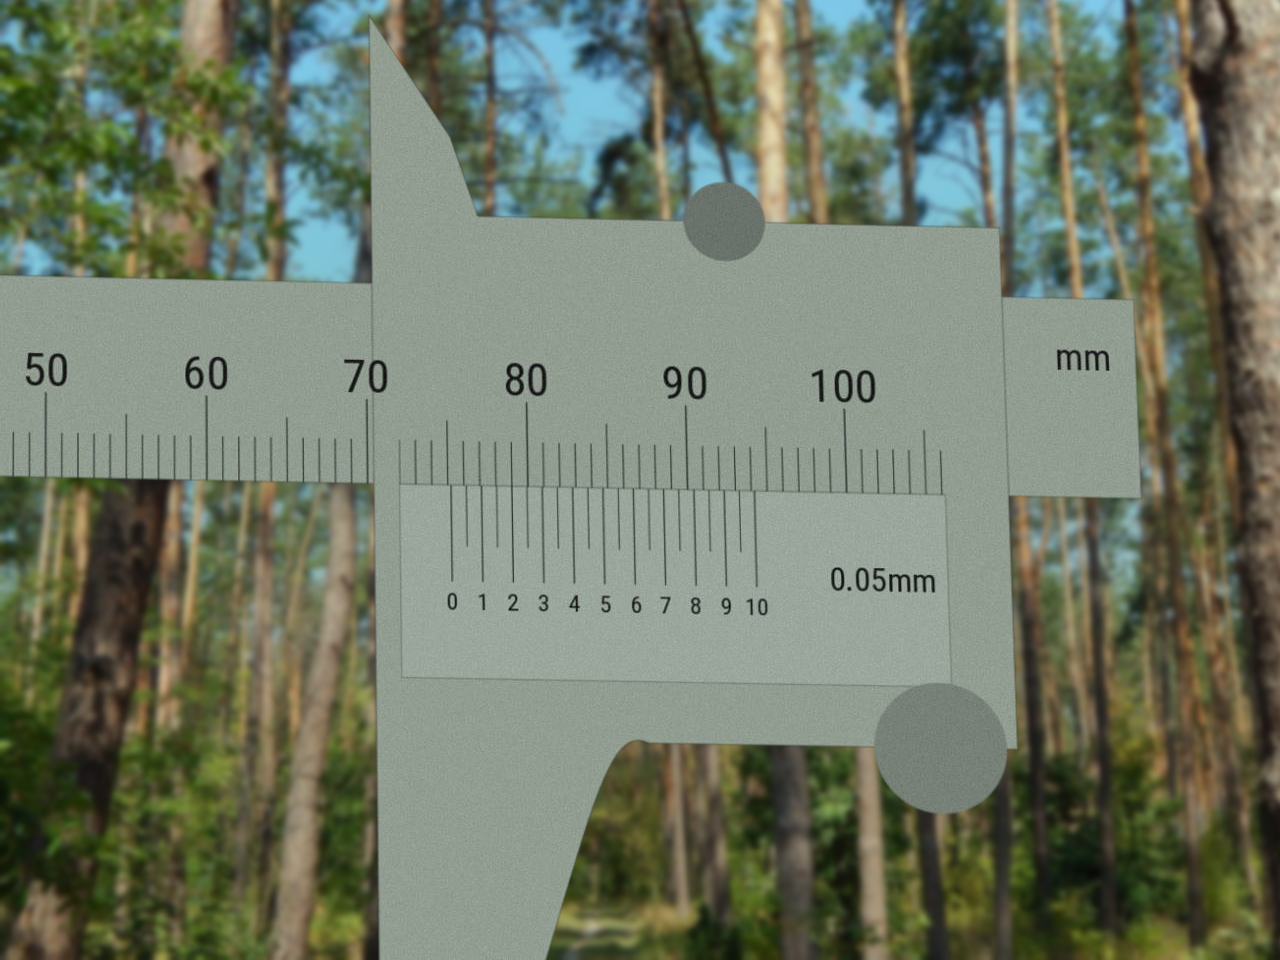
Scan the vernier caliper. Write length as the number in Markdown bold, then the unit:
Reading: **75.2** mm
